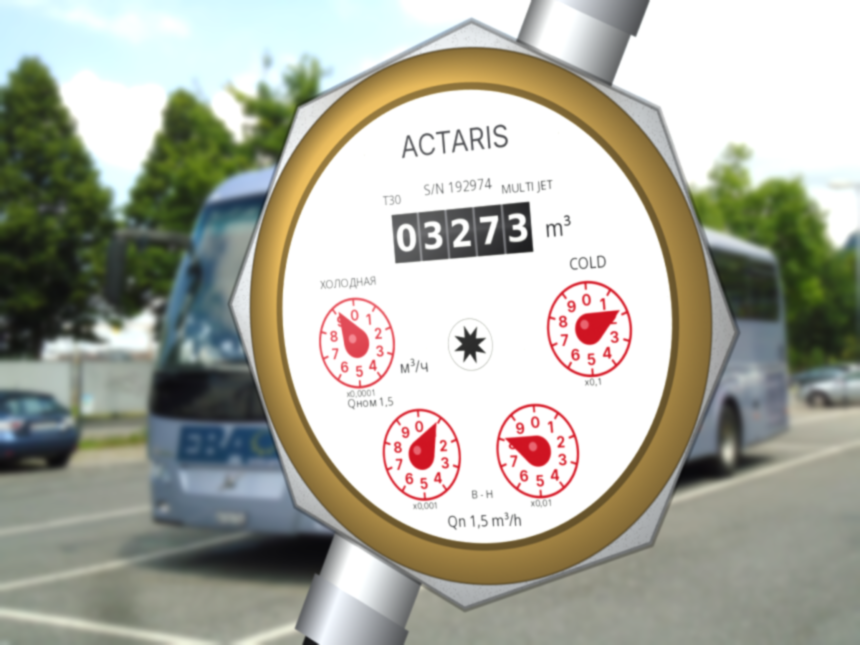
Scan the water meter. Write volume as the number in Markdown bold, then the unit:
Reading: **3273.1809** m³
